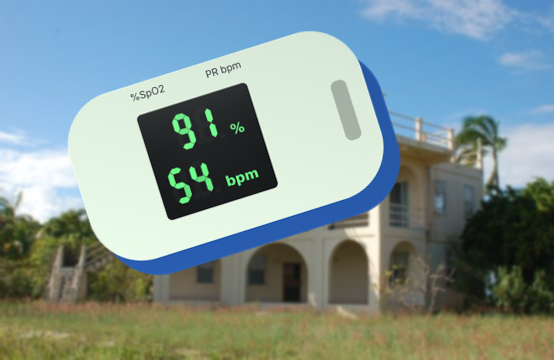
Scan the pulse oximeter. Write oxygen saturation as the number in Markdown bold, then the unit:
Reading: **91** %
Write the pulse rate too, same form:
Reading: **54** bpm
